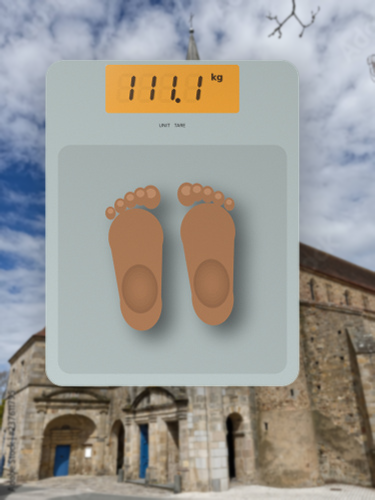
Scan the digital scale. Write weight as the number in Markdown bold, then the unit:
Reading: **111.1** kg
